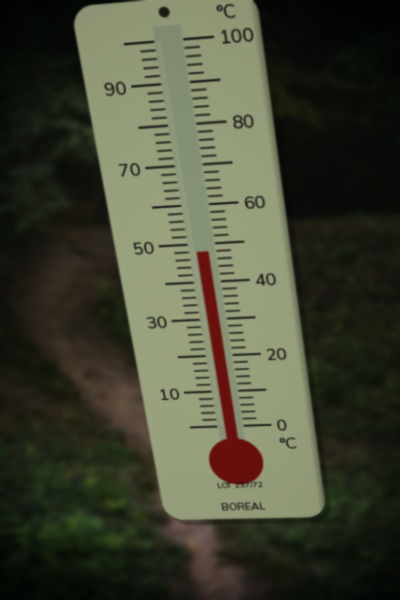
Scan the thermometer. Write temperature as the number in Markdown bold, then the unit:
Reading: **48** °C
